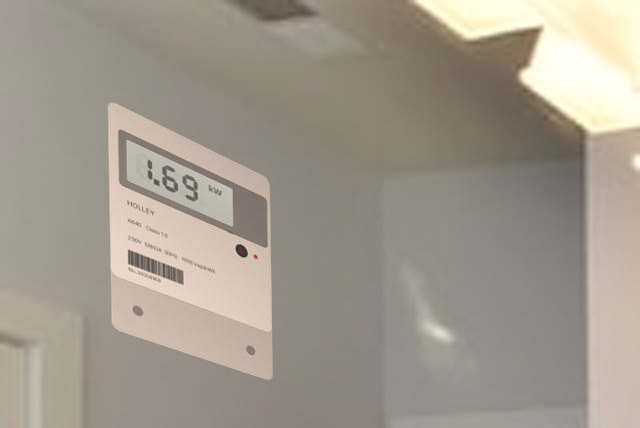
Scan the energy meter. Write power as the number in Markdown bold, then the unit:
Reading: **1.69** kW
